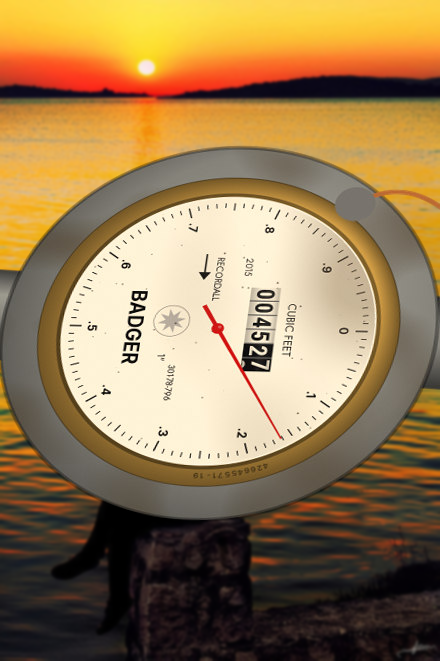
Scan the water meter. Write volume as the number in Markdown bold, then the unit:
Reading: **4527.16** ft³
